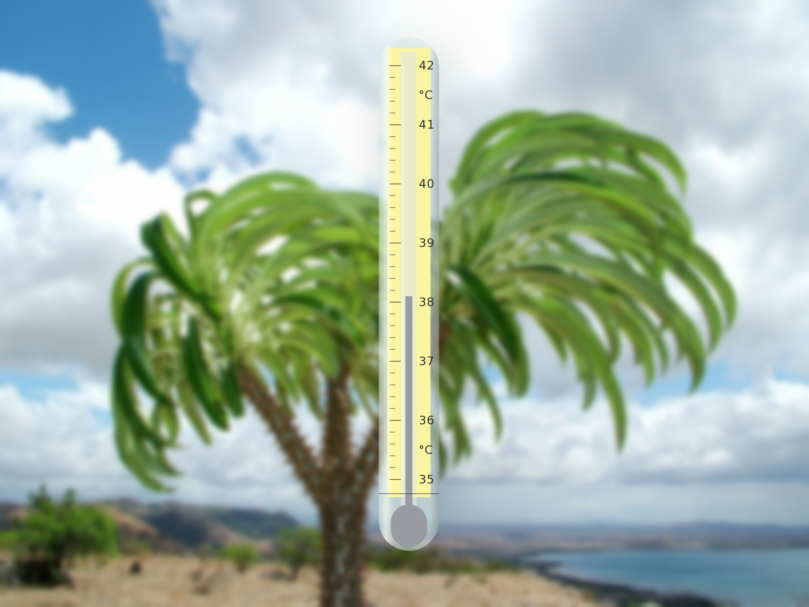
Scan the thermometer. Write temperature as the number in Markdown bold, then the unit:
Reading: **38.1** °C
